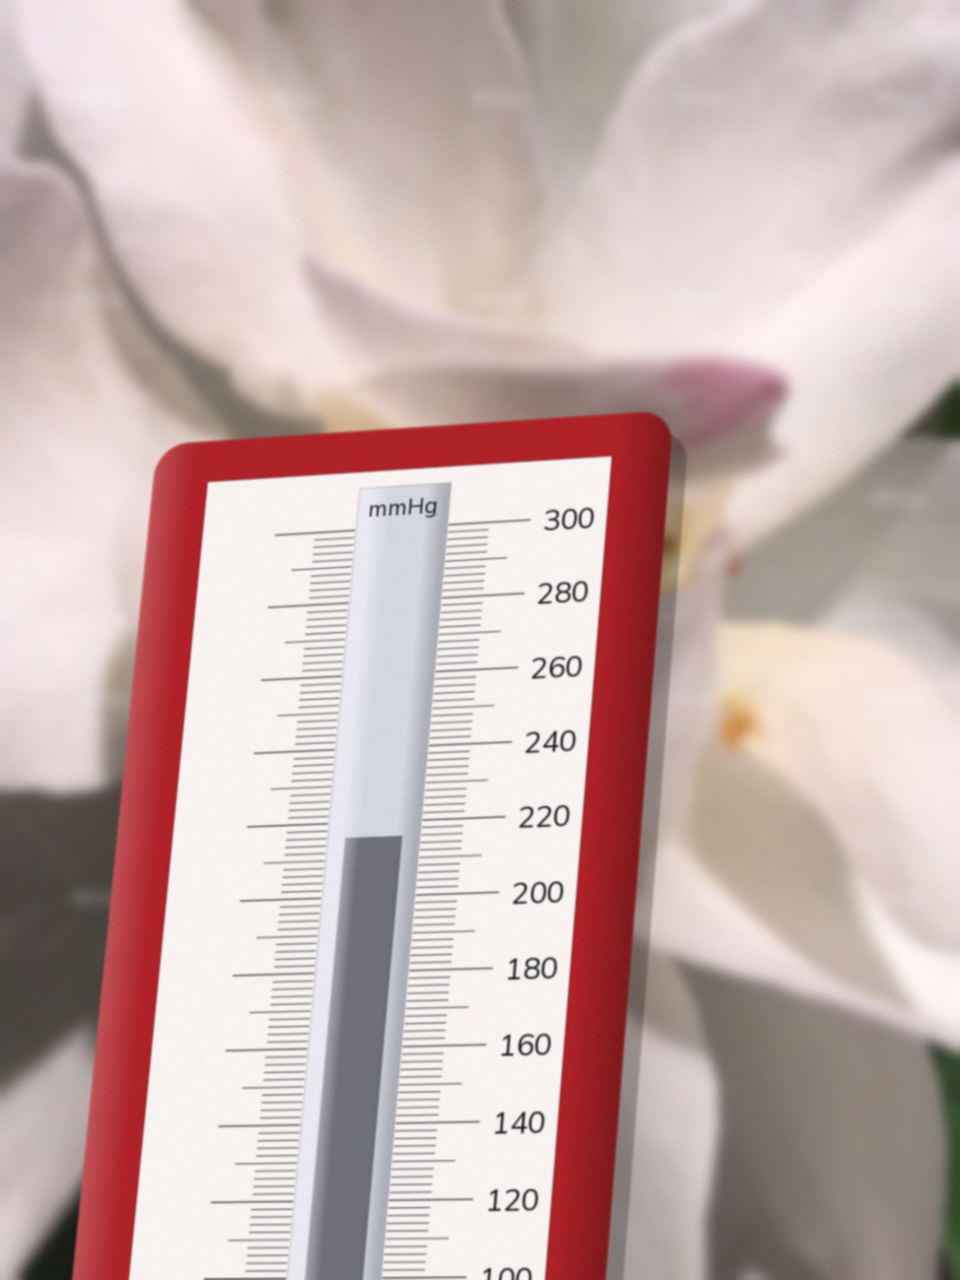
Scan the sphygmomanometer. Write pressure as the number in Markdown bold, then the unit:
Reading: **216** mmHg
